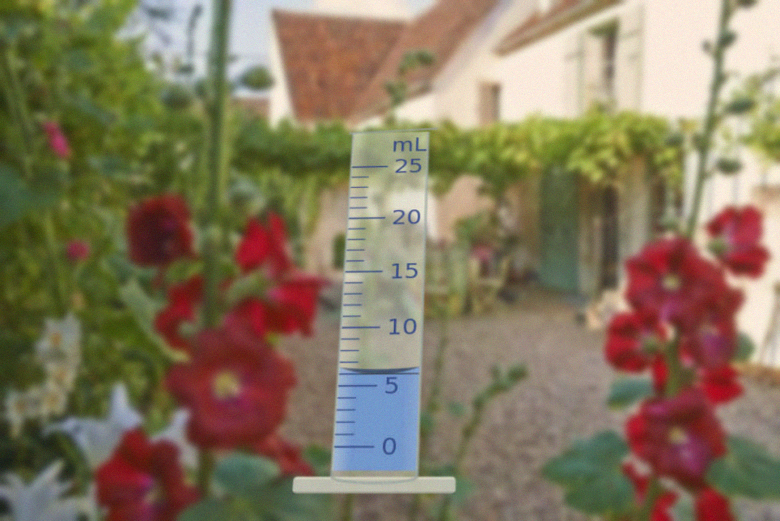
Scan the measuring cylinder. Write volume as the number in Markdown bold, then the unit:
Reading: **6** mL
